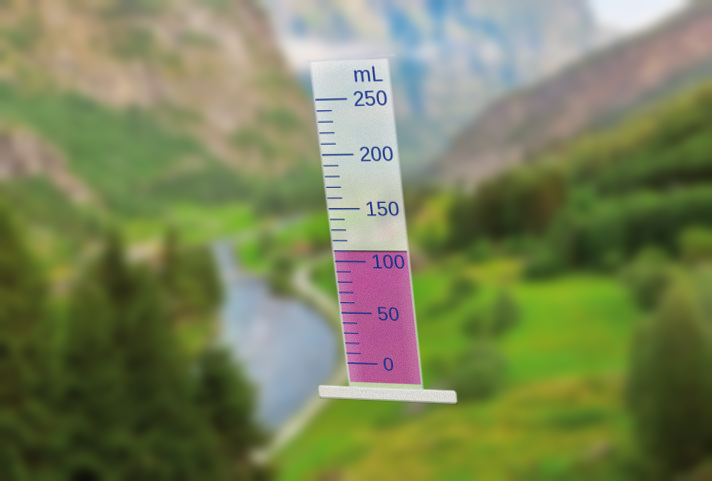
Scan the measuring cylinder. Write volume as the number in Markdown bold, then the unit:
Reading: **110** mL
